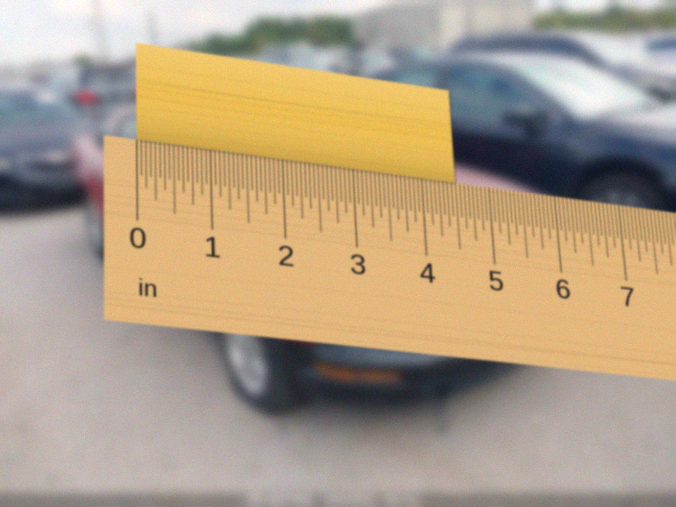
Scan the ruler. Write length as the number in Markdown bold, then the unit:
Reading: **4.5** in
